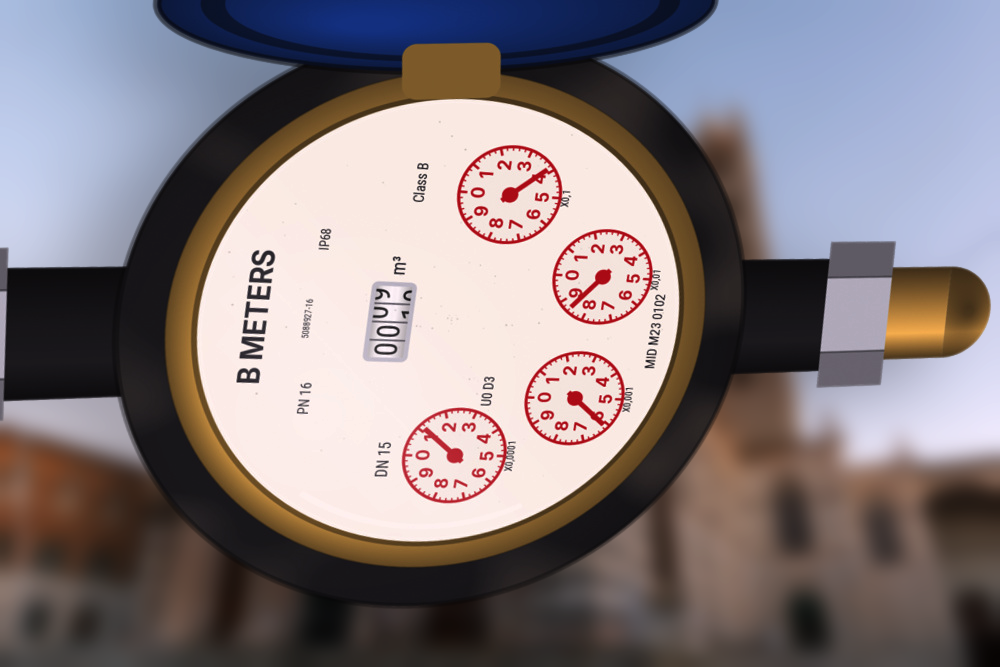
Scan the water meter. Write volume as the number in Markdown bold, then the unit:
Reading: **9.3861** m³
